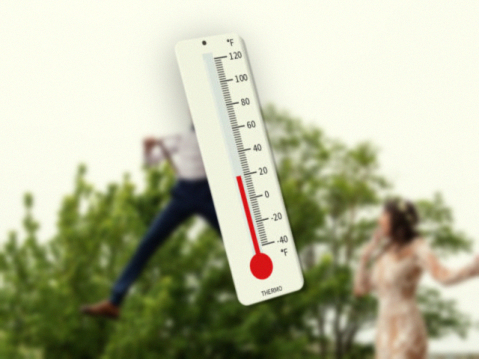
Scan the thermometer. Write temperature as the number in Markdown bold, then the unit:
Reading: **20** °F
